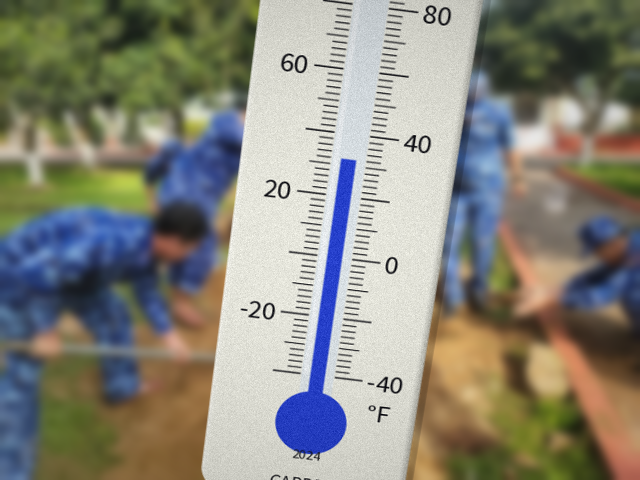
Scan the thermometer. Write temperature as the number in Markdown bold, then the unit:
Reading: **32** °F
